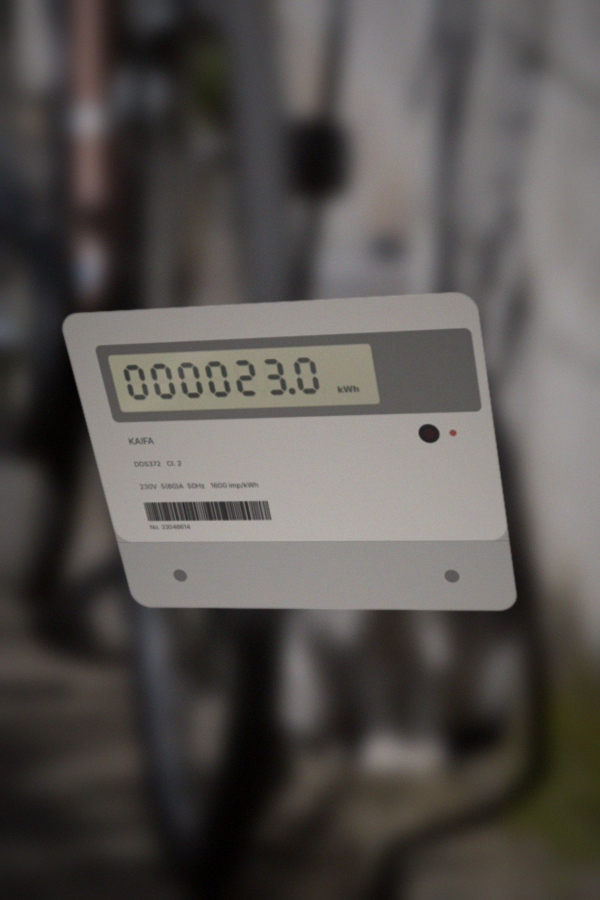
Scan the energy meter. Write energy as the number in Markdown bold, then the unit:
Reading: **23.0** kWh
